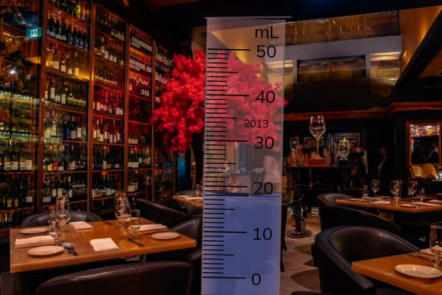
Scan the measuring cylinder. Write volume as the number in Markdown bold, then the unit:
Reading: **18** mL
